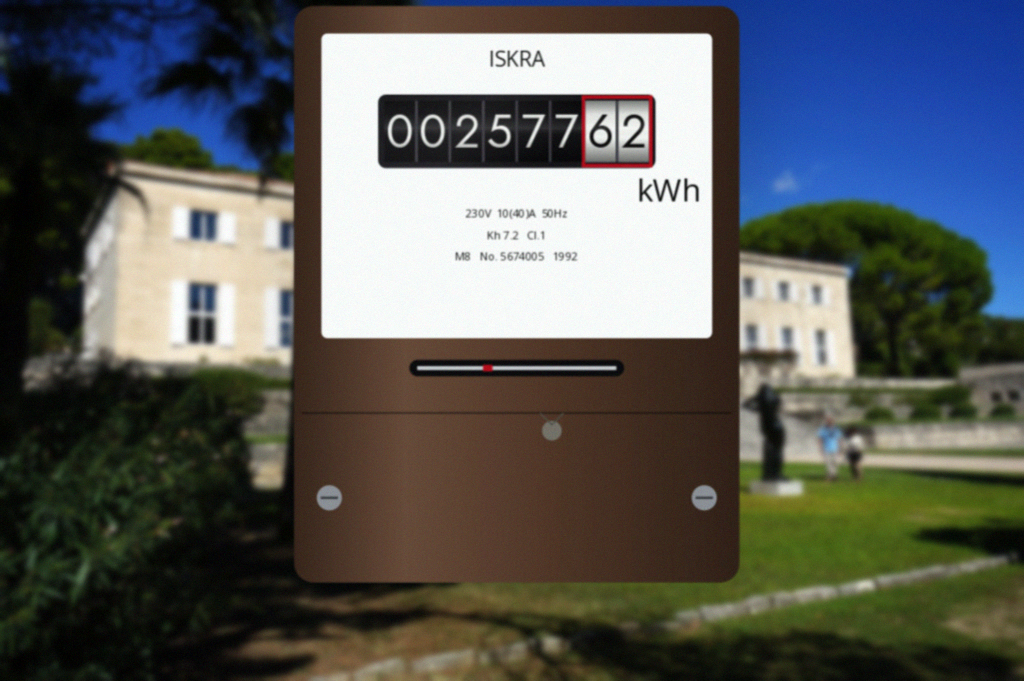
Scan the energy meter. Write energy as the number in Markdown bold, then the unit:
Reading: **2577.62** kWh
